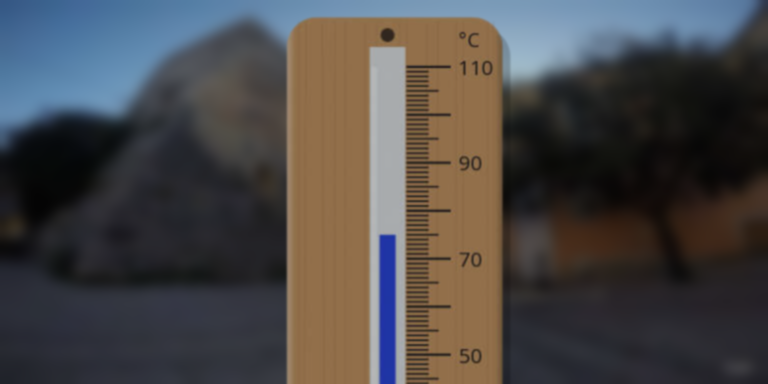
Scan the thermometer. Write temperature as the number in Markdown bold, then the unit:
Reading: **75** °C
